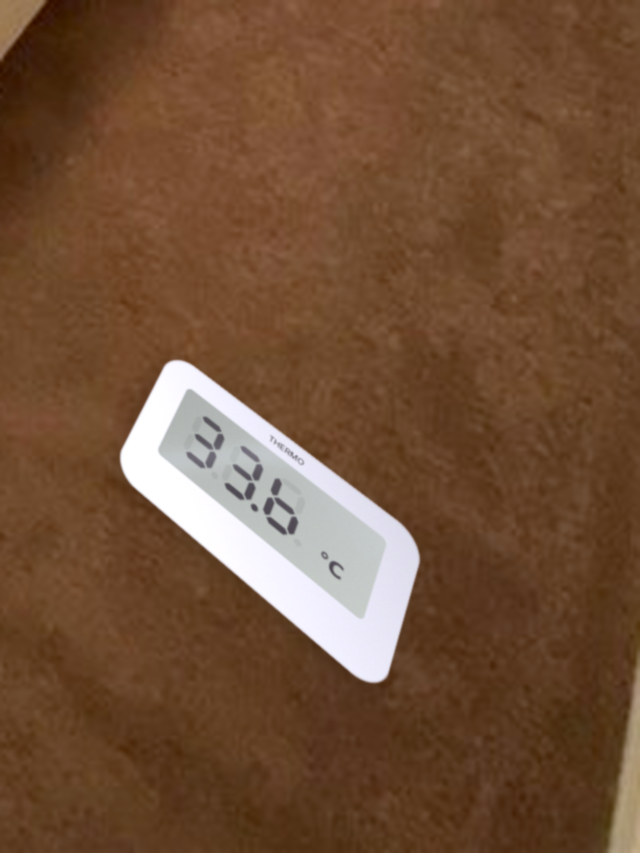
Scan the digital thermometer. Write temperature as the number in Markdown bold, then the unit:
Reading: **33.6** °C
